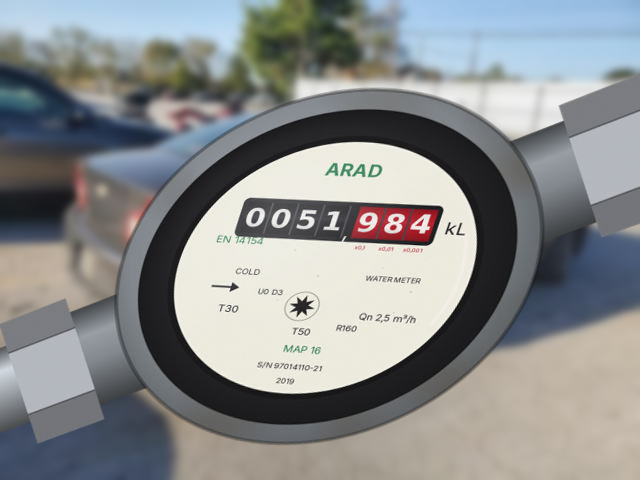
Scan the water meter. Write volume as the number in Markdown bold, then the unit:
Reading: **51.984** kL
